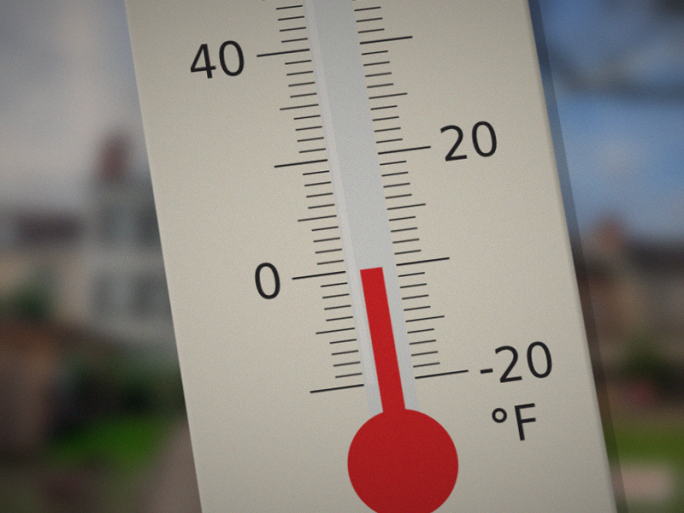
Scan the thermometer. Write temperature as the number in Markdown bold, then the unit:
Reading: **0** °F
